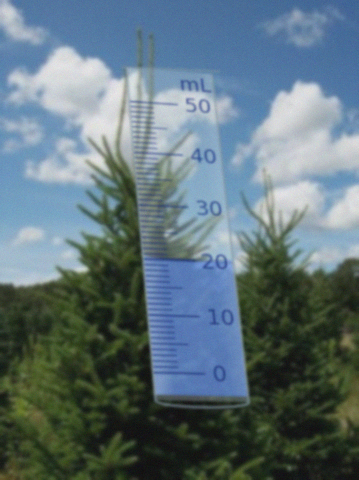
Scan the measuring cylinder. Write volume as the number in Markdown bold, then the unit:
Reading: **20** mL
